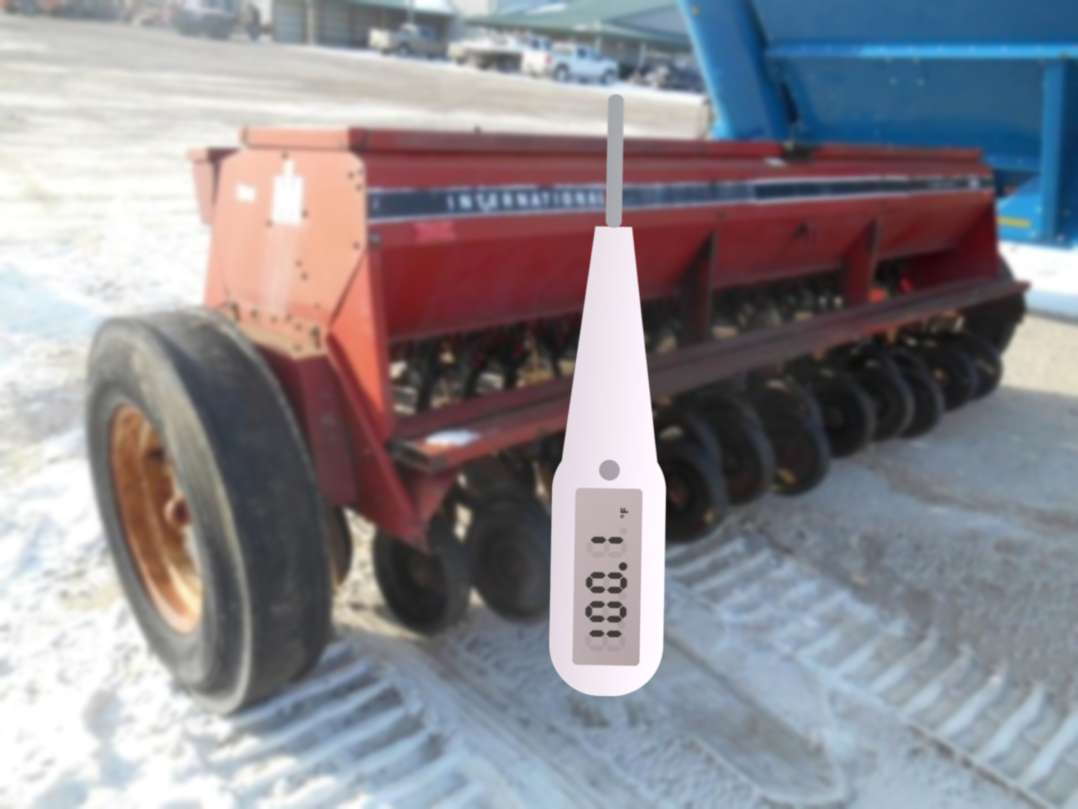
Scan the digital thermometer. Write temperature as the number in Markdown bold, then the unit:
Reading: **100.1** °F
